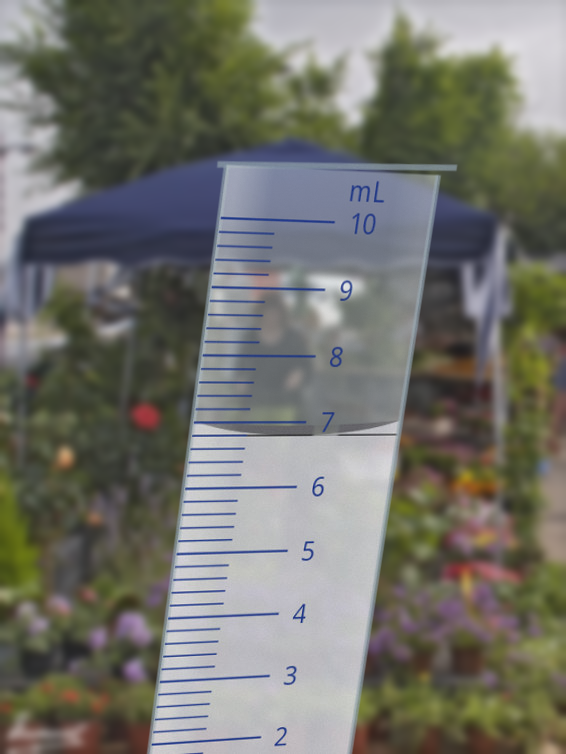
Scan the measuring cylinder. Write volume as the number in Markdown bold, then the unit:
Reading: **6.8** mL
